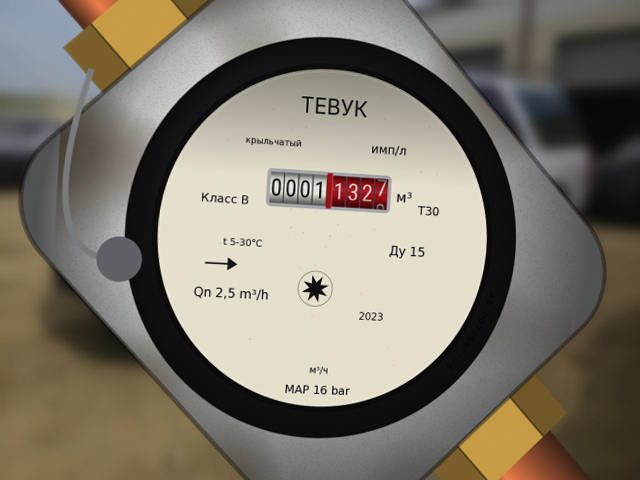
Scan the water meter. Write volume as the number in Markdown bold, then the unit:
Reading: **1.1327** m³
